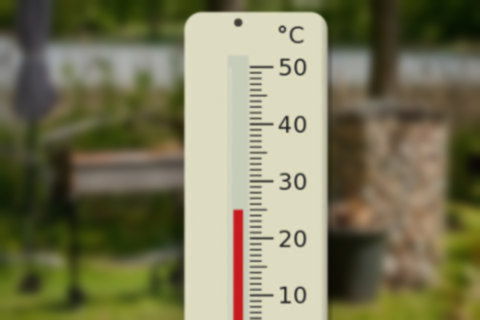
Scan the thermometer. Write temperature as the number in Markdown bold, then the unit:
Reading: **25** °C
